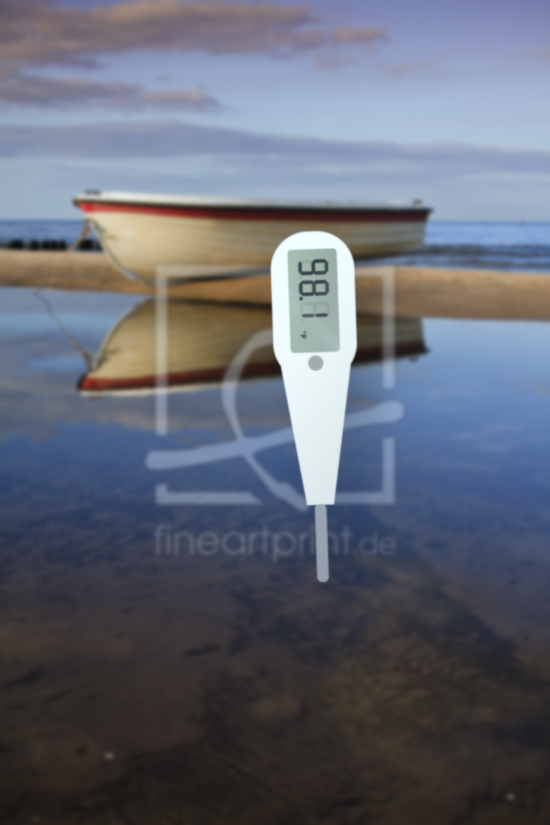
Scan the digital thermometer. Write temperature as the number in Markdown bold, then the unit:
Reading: **98.1** °F
